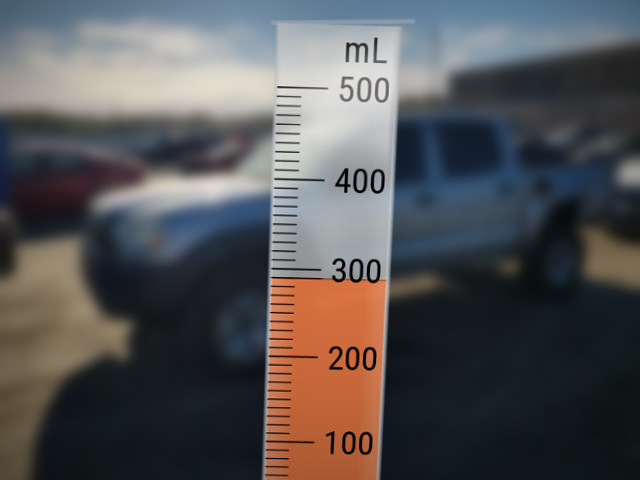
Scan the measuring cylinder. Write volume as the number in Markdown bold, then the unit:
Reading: **290** mL
